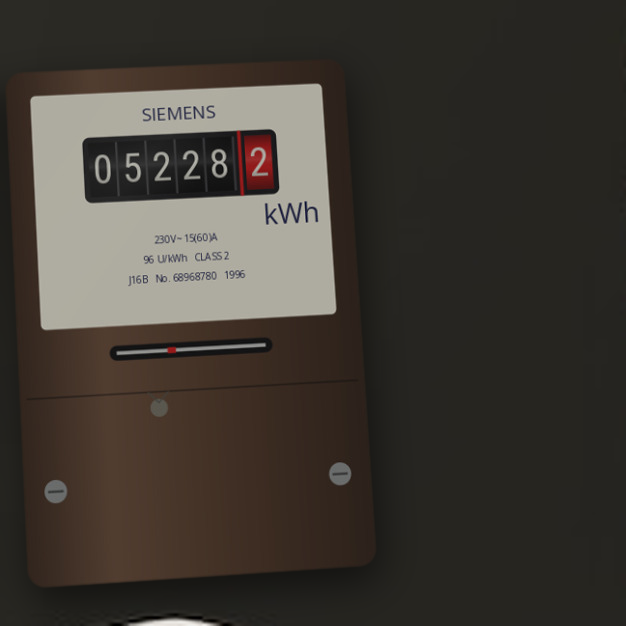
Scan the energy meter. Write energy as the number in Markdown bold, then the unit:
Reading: **5228.2** kWh
